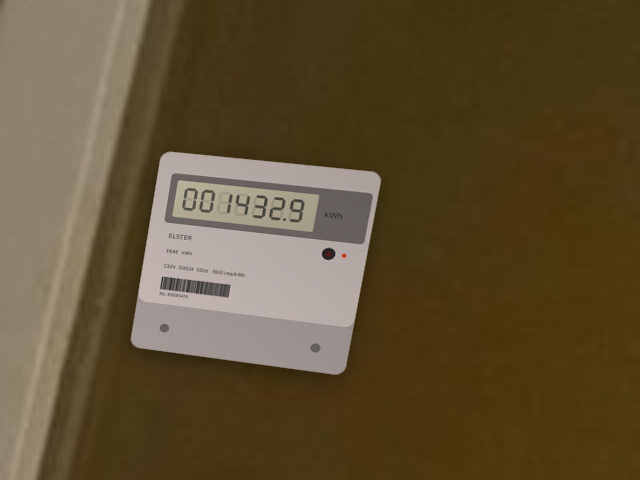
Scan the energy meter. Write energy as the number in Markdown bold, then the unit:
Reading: **1432.9** kWh
